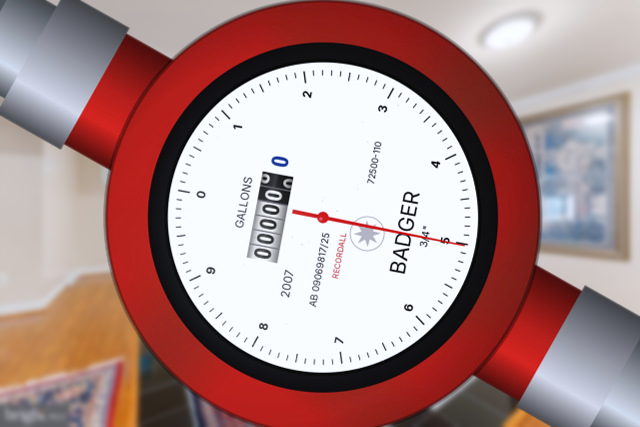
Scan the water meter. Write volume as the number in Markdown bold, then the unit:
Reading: **85.0** gal
